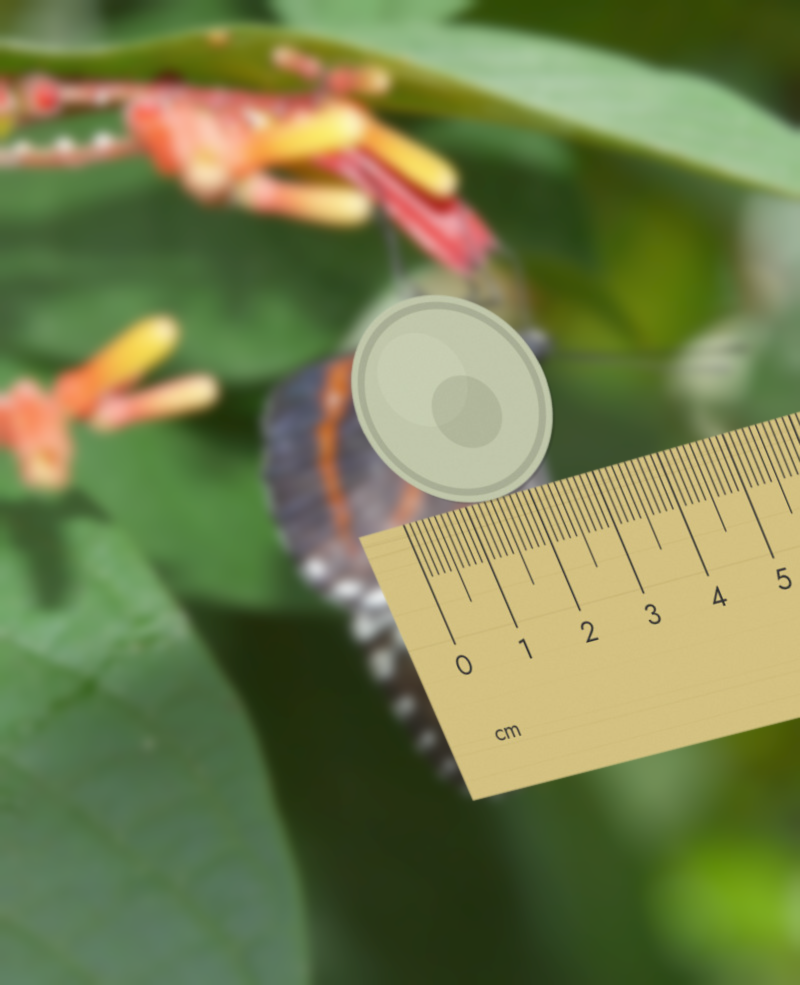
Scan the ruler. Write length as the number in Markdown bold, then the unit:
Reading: **2.9** cm
